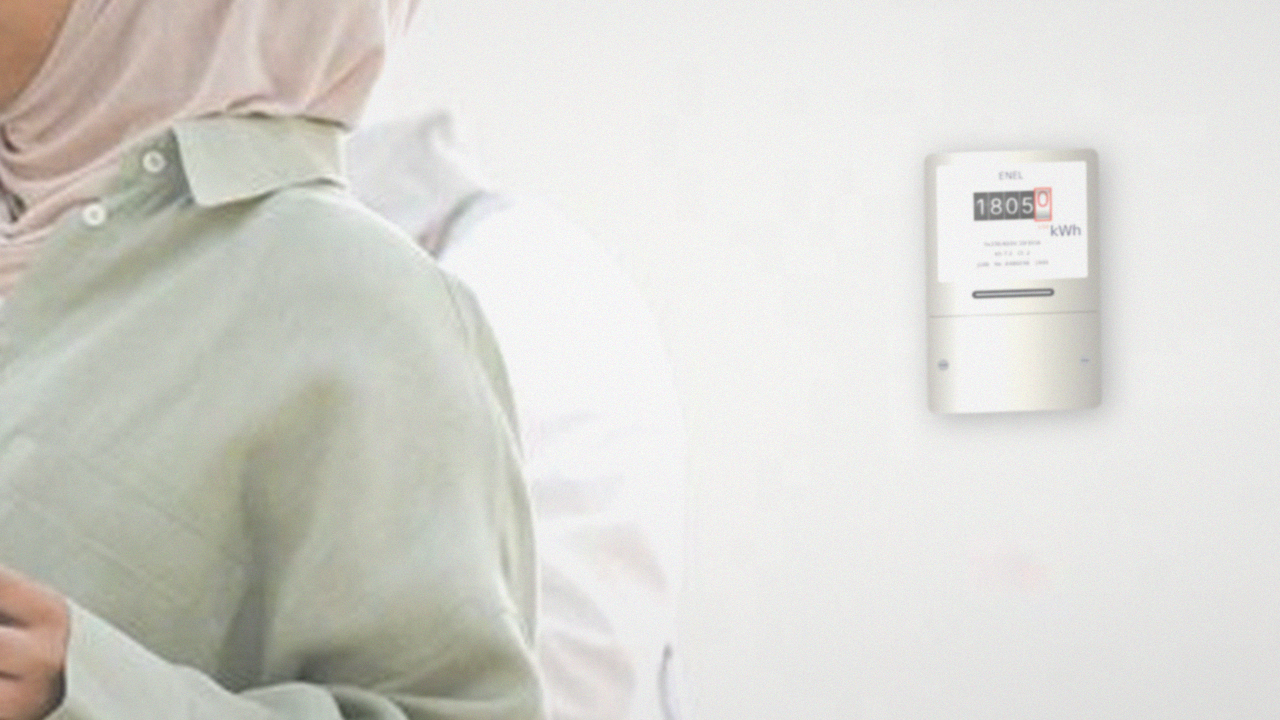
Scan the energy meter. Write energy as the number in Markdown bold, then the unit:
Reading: **1805.0** kWh
